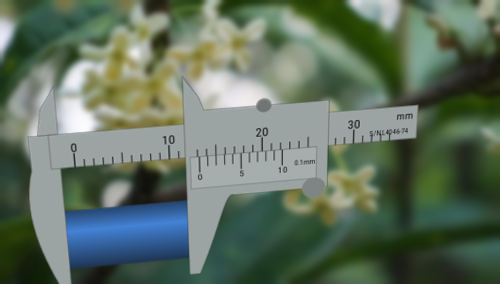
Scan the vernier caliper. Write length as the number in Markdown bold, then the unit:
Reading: **13.2** mm
